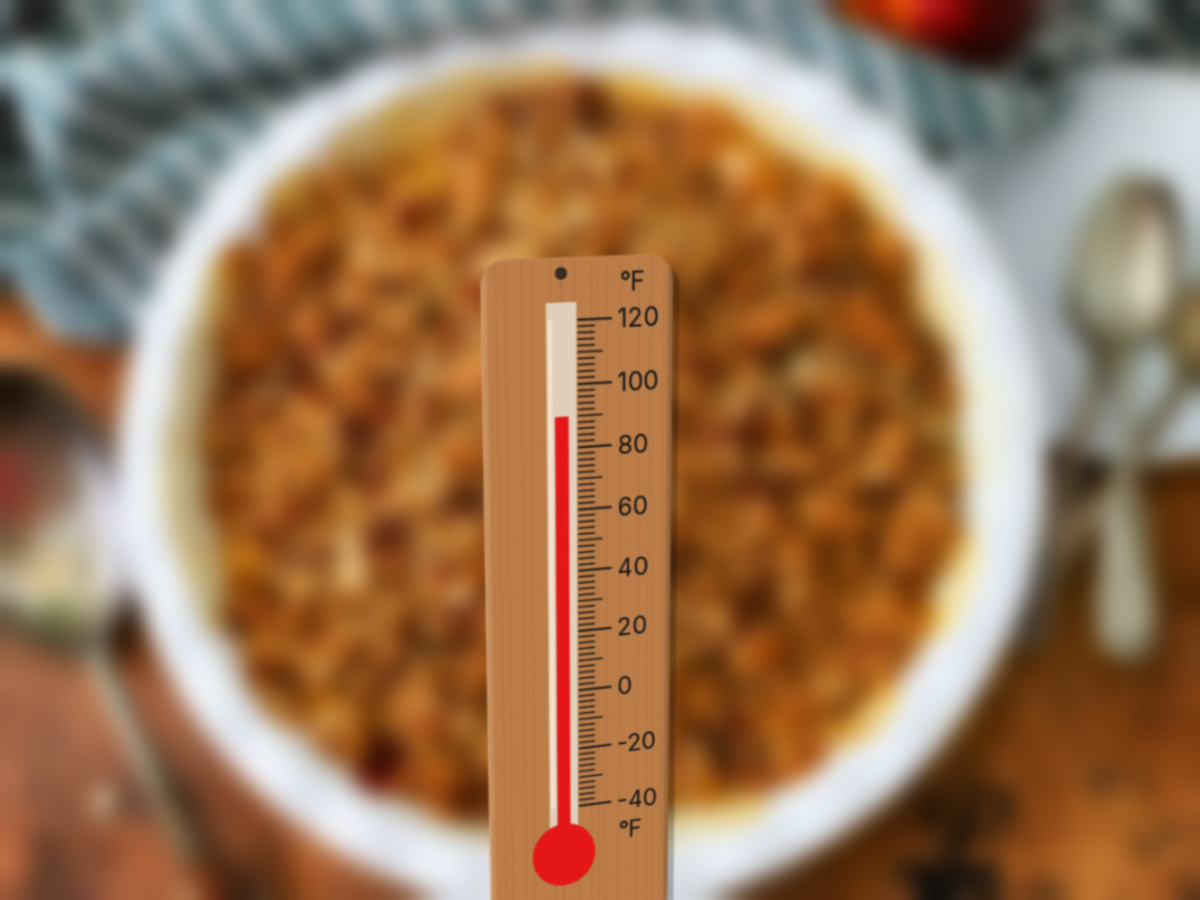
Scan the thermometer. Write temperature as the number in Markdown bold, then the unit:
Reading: **90** °F
